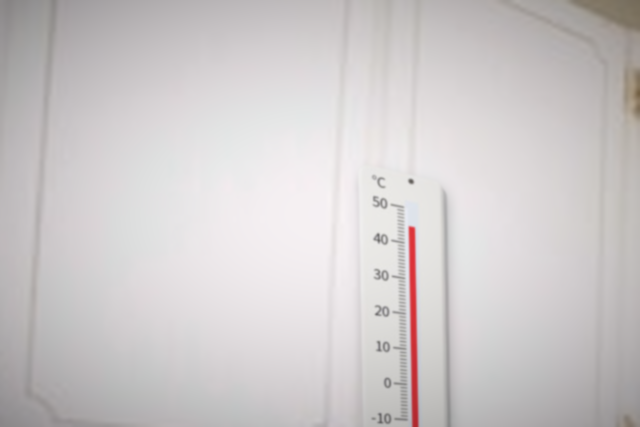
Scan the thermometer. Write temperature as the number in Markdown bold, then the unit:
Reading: **45** °C
